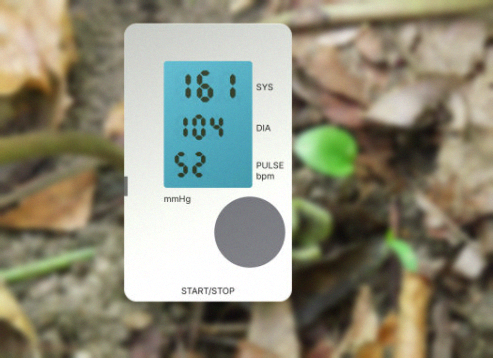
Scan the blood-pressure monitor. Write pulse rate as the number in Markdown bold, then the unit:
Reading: **52** bpm
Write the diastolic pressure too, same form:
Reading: **104** mmHg
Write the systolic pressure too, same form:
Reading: **161** mmHg
